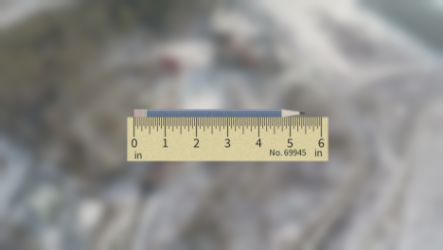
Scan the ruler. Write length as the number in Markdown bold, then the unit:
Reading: **5.5** in
